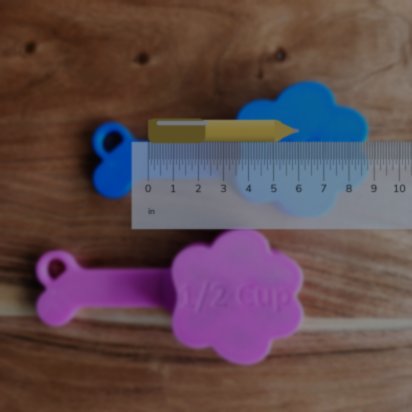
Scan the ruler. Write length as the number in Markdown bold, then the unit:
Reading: **6** in
